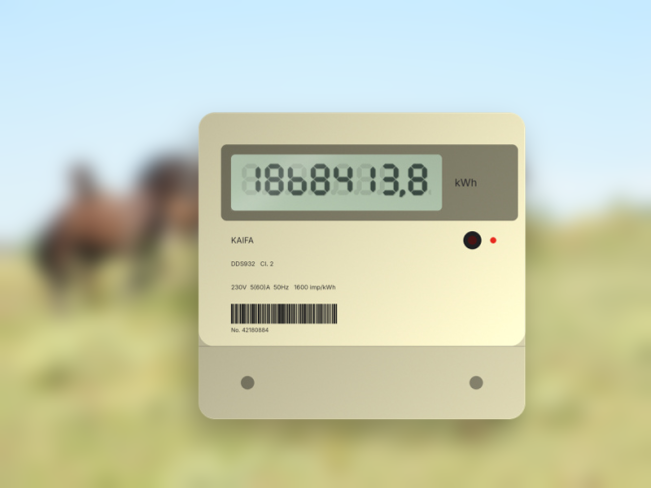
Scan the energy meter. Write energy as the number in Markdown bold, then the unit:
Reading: **1868413.8** kWh
